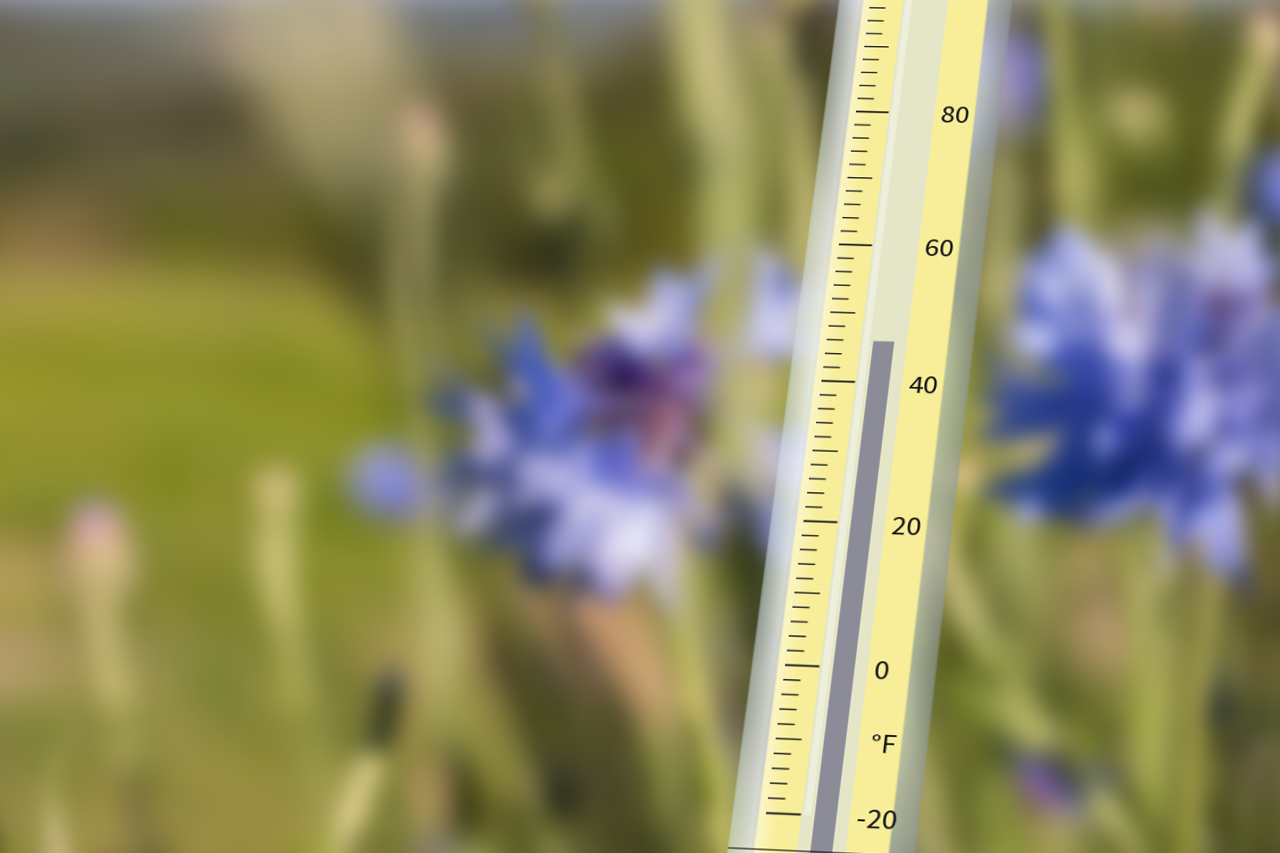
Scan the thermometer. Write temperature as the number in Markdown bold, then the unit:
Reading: **46** °F
